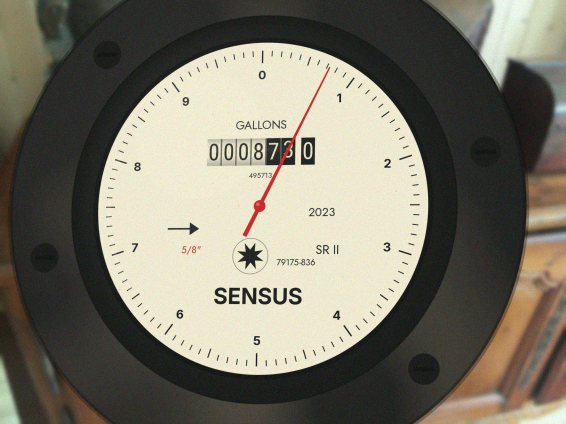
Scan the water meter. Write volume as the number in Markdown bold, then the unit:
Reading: **8730.7** gal
